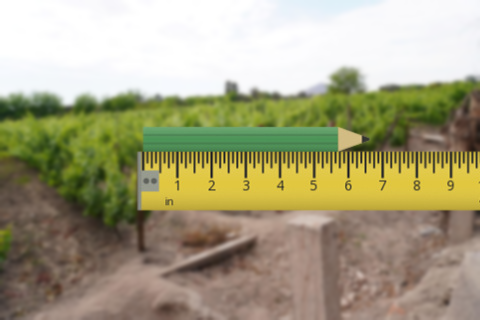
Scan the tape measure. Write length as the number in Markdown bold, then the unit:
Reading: **6.625** in
